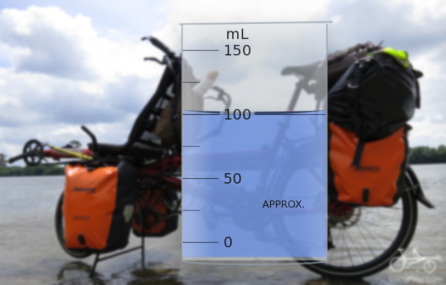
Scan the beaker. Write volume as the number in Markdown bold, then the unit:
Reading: **100** mL
